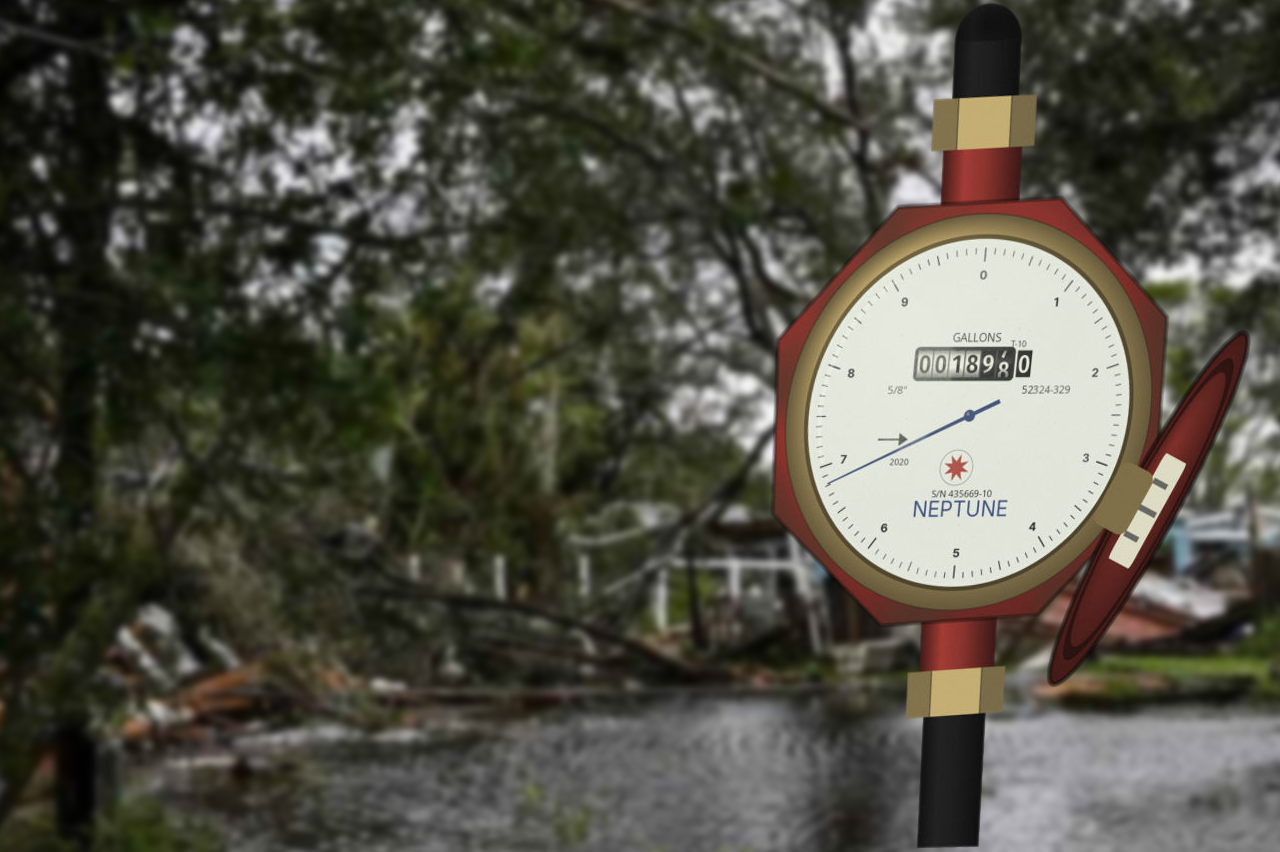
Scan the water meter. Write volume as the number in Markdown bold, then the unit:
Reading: **18976.8** gal
